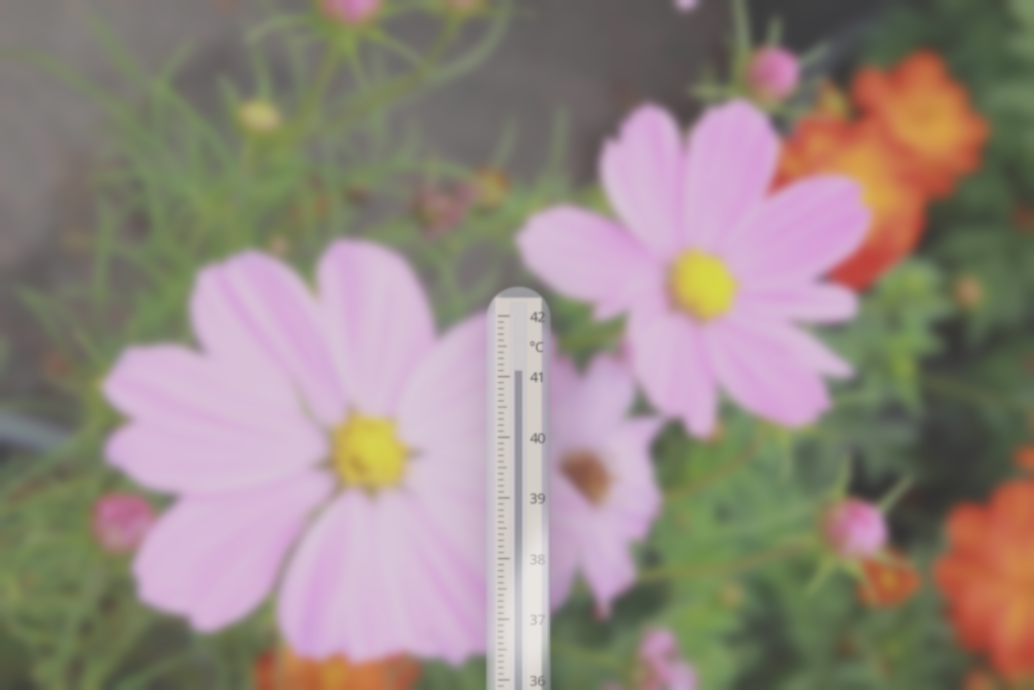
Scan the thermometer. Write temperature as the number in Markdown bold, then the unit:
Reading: **41.1** °C
